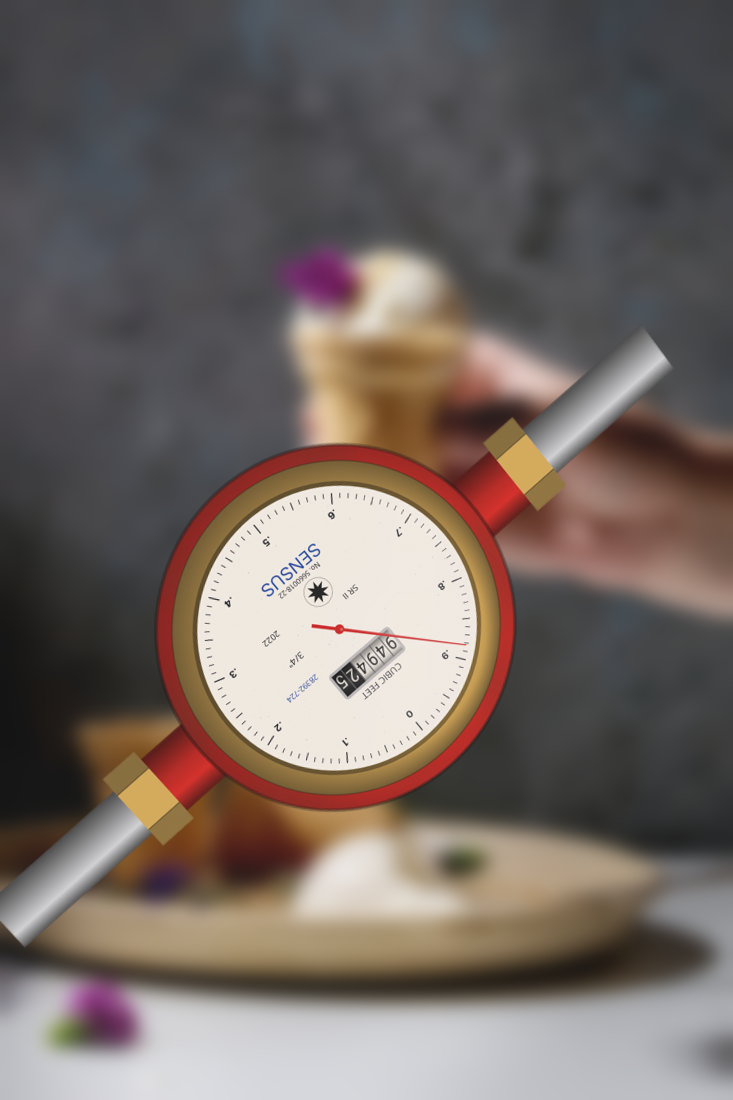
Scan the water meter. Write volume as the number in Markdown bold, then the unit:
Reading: **949424.88** ft³
